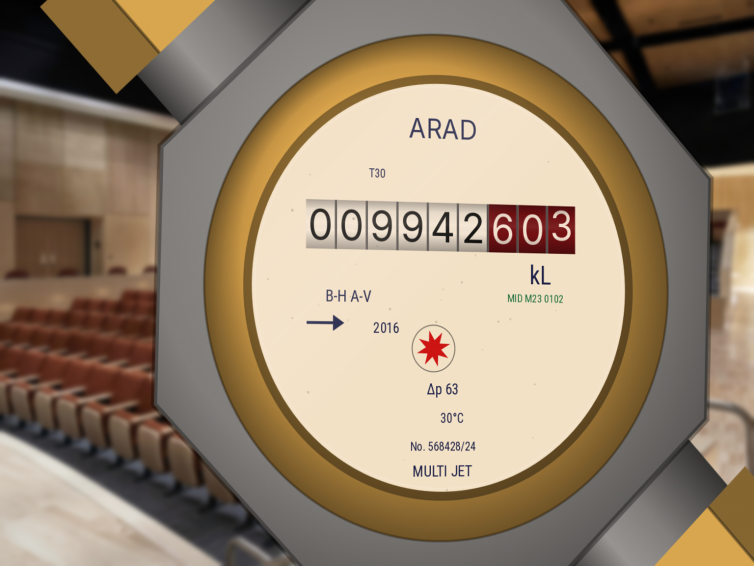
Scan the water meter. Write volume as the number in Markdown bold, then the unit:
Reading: **9942.603** kL
